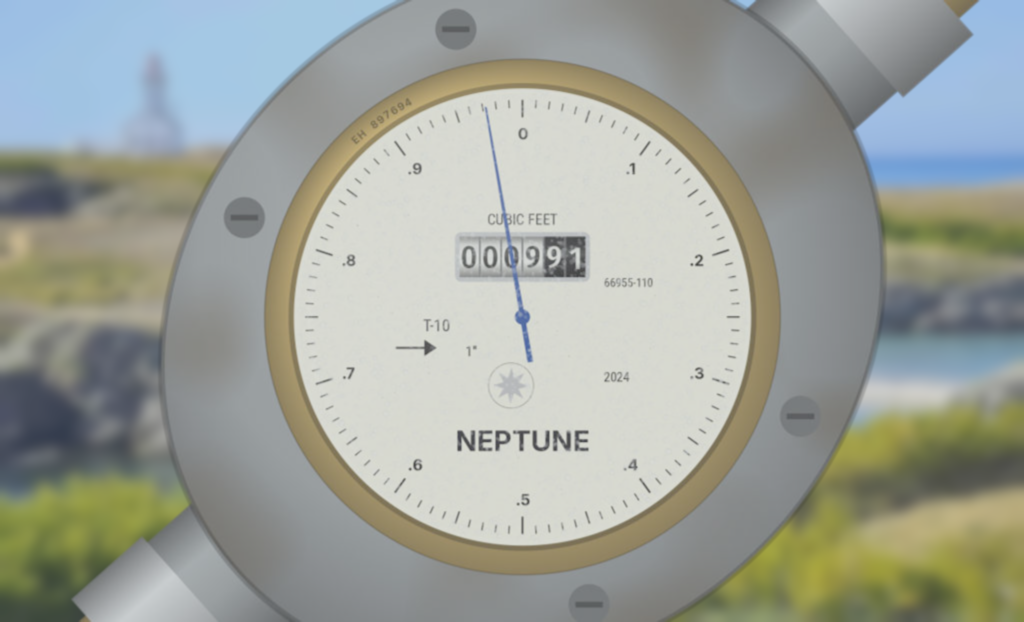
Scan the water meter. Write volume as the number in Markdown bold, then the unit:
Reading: **990.97** ft³
